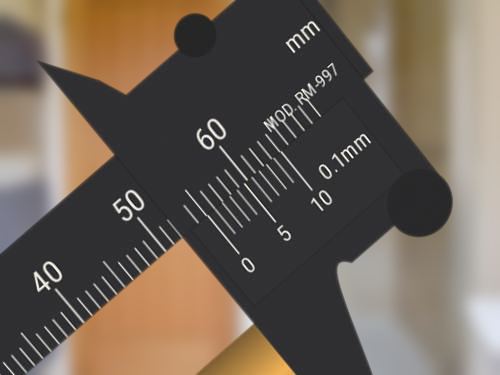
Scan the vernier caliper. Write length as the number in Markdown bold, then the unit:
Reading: **55.1** mm
